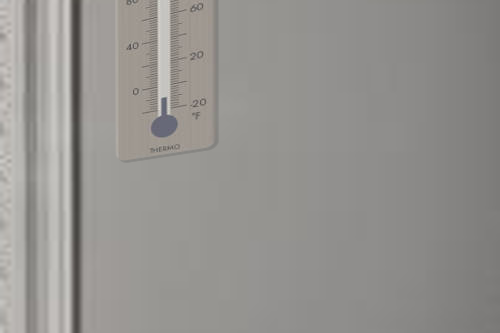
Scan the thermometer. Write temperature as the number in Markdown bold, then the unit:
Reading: **-10** °F
